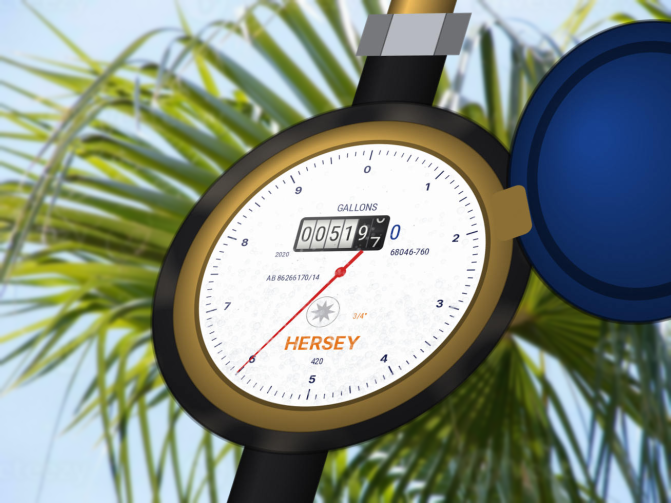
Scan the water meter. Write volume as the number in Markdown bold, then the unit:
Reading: **51966.0** gal
